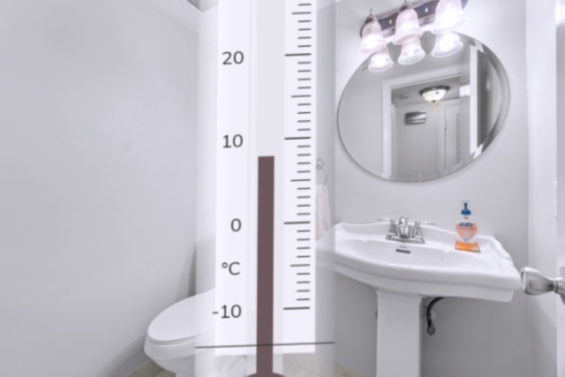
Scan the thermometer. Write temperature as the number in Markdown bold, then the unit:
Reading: **8** °C
